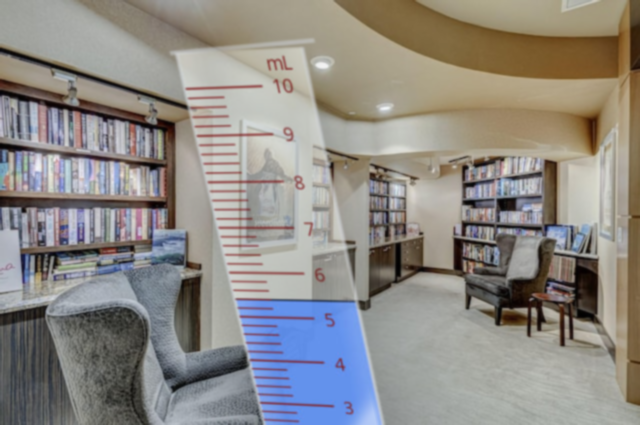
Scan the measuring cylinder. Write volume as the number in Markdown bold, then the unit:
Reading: **5.4** mL
